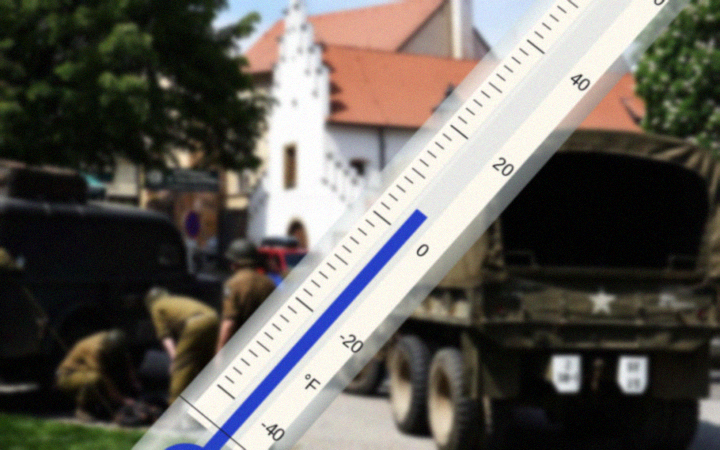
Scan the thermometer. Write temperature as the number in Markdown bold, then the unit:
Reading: **5** °F
